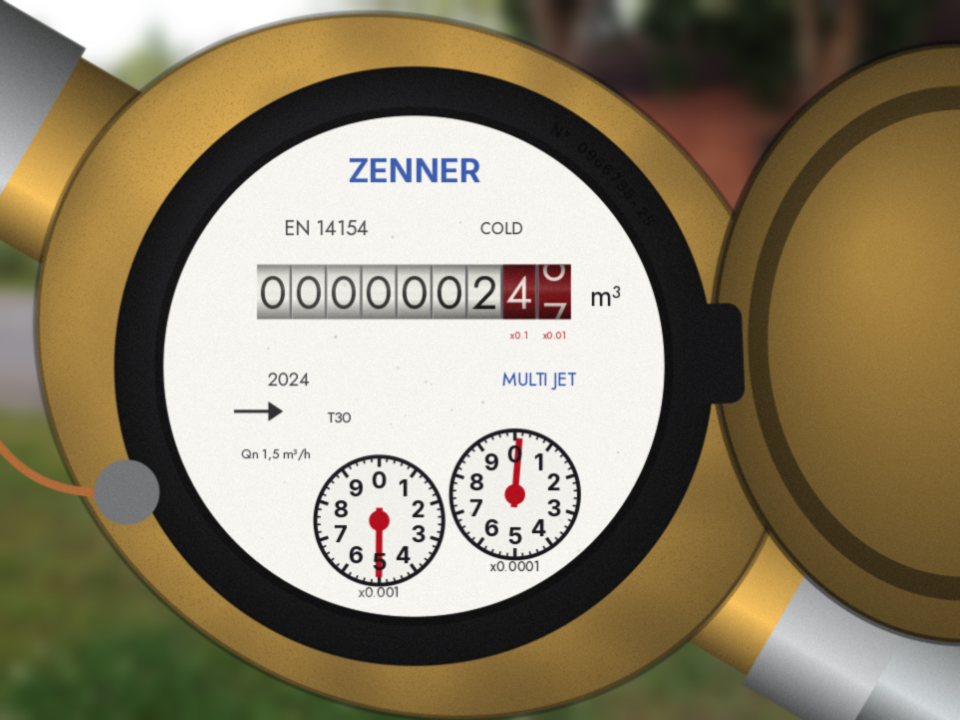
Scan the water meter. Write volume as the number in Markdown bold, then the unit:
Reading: **2.4650** m³
